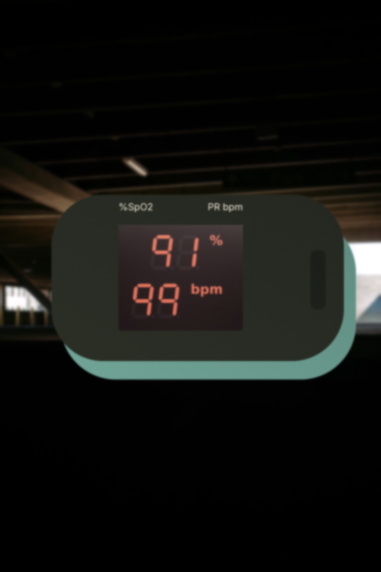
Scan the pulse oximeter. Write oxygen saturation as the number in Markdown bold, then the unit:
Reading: **91** %
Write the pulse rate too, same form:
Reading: **99** bpm
